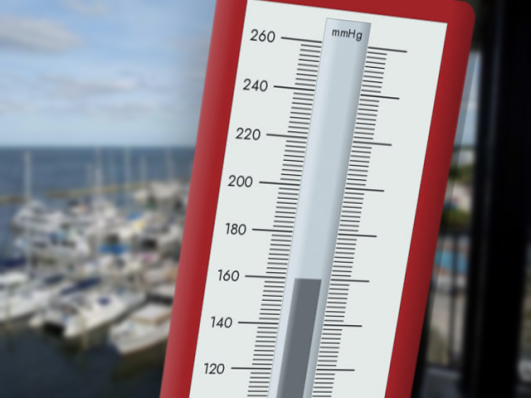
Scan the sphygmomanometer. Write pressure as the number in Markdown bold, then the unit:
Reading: **160** mmHg
